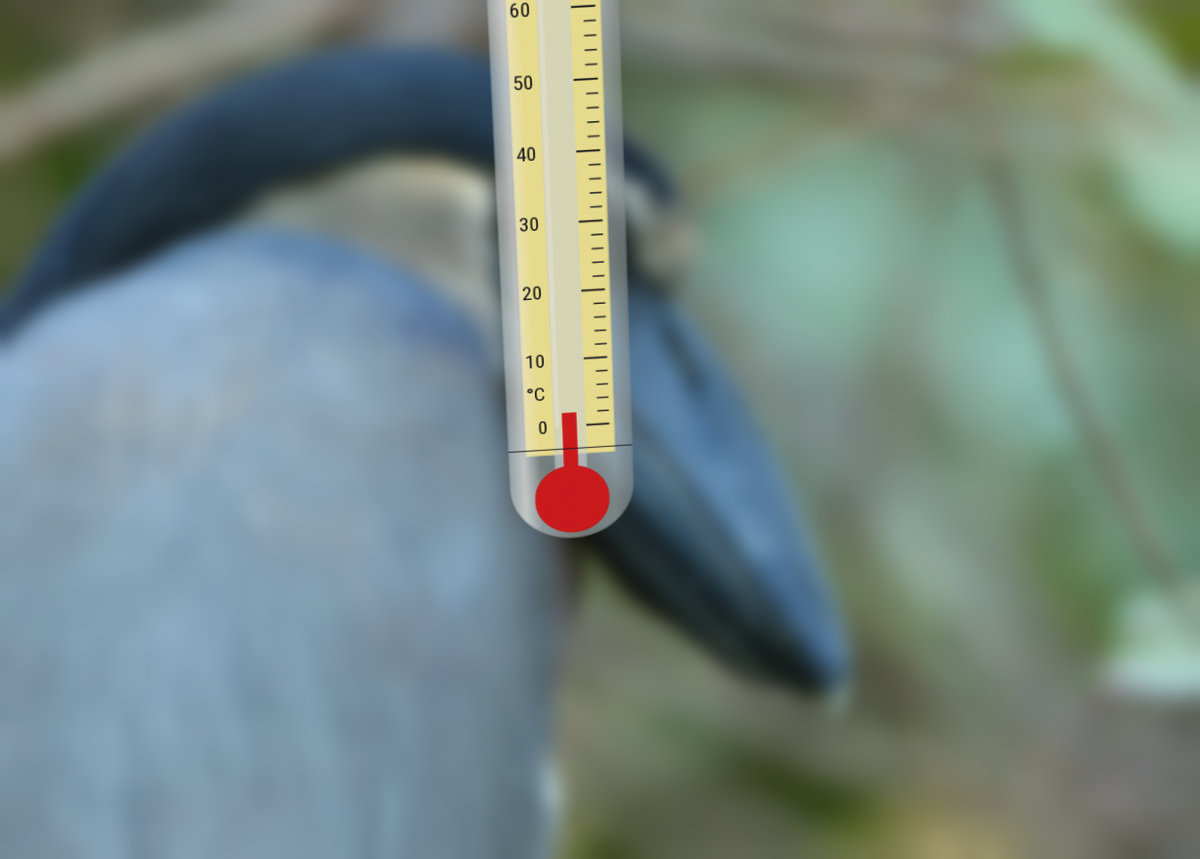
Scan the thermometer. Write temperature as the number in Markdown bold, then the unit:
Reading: **2** °C
